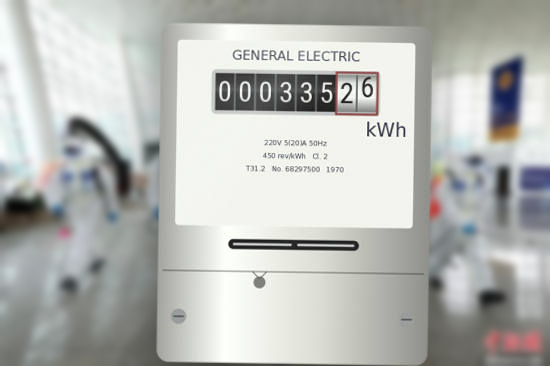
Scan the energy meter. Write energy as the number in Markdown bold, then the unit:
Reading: **335.26** kWh
